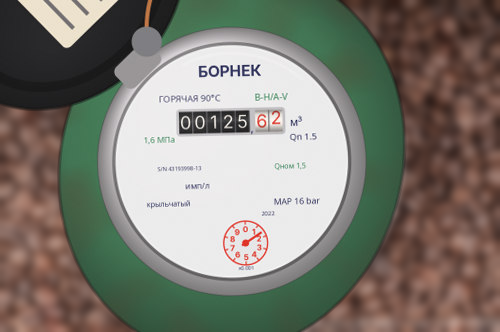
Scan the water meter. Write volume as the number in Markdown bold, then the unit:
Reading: **125.621** m³
